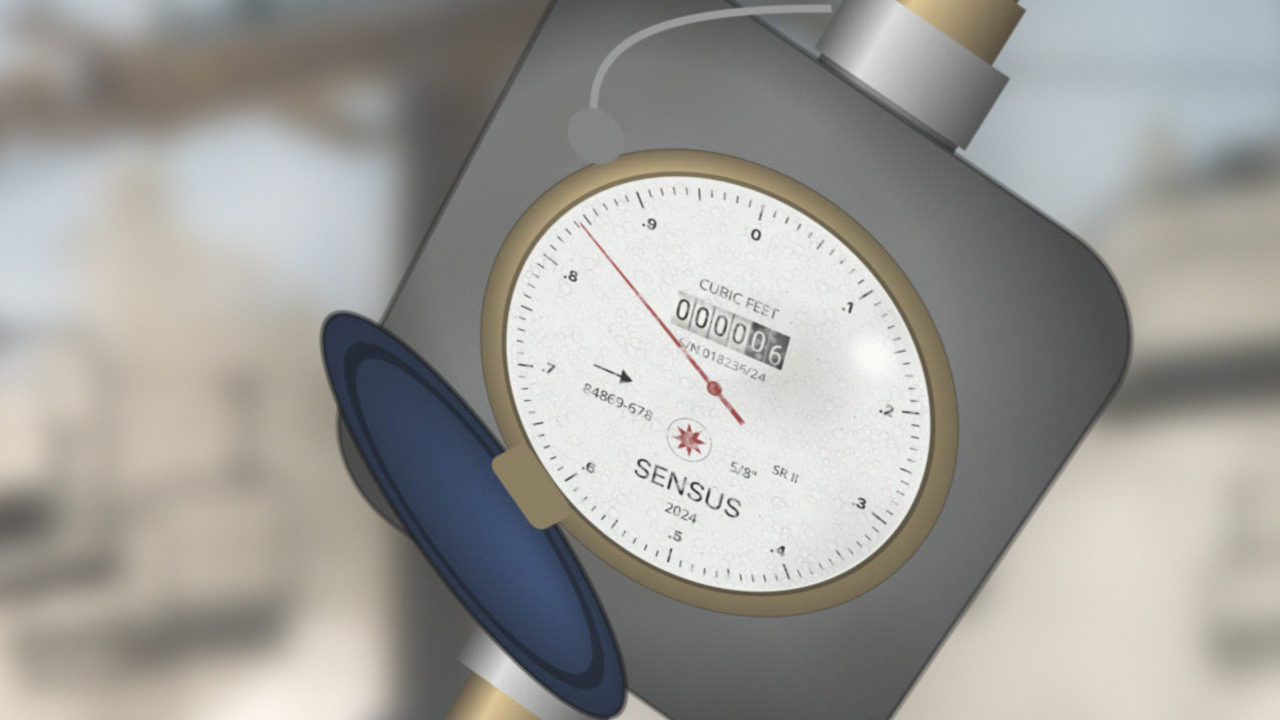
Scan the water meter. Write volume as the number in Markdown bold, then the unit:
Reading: **5.84** ft³
